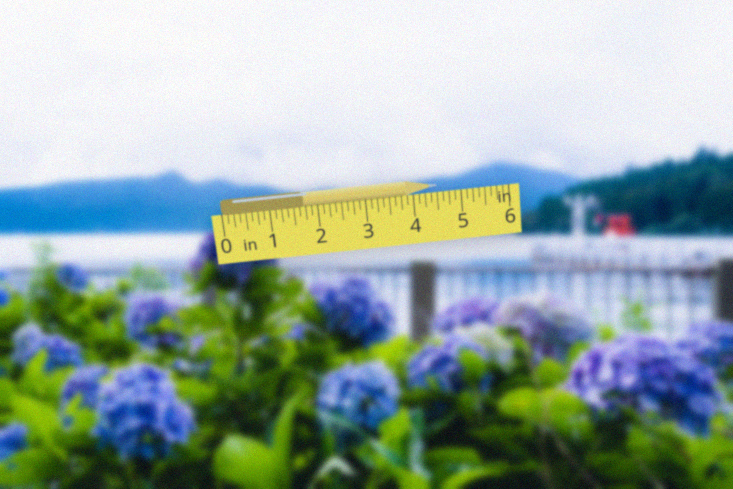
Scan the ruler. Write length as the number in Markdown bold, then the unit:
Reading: **4.5** in
